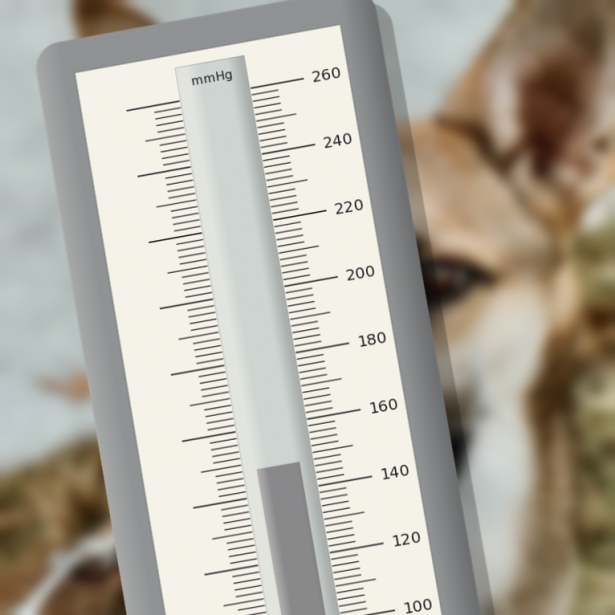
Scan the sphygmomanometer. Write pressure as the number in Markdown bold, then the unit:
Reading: **148** mmHg
